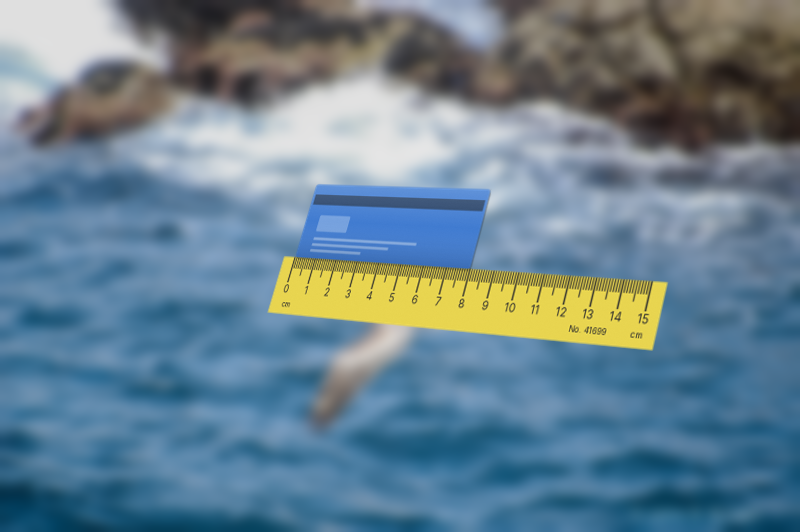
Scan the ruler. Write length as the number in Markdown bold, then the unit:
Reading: **8** cm
